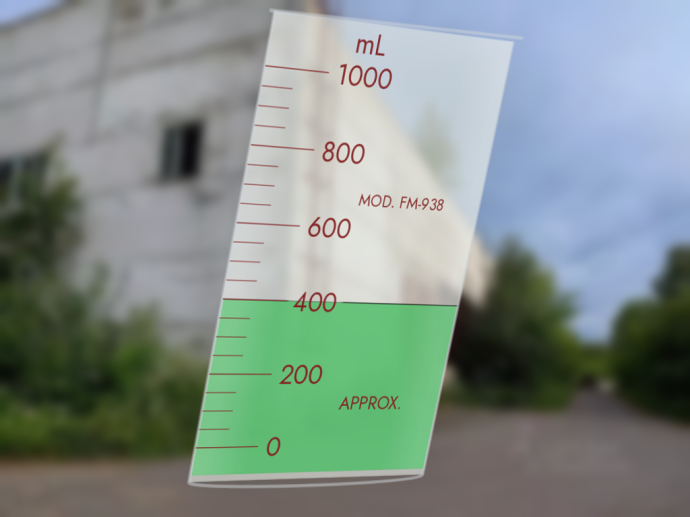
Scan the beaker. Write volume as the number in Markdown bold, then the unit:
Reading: **400** mL
